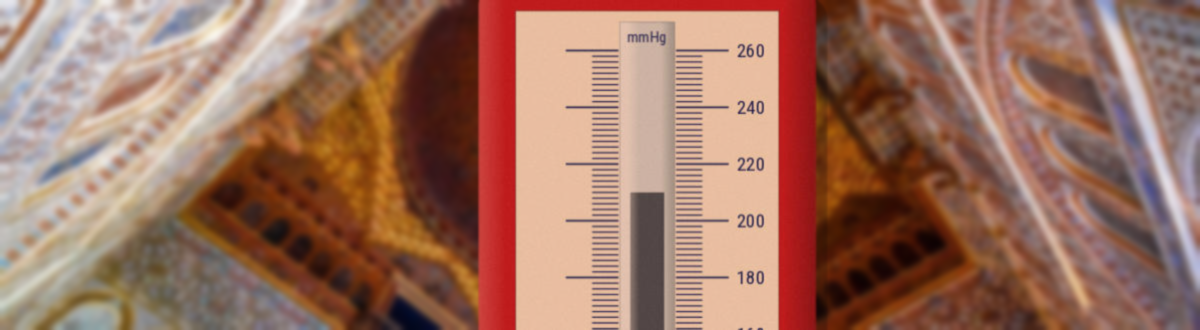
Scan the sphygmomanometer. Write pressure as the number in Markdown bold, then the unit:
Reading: **210** mmHg
